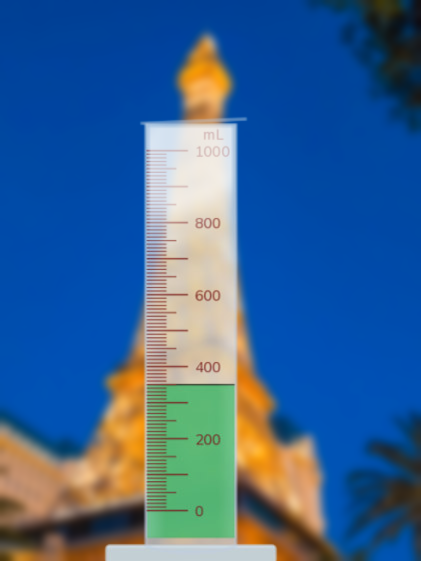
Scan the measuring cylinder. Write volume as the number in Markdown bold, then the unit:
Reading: **350** mL
